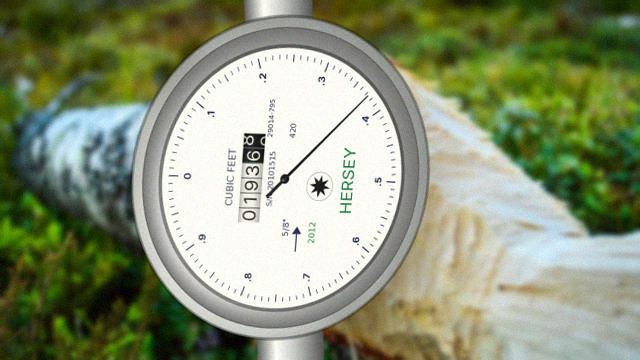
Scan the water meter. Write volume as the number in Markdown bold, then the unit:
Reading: **19368.37** ft³
